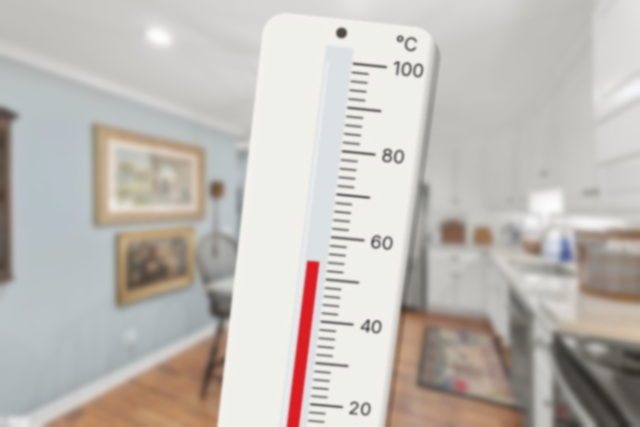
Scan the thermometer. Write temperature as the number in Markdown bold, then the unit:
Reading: **54** °C
